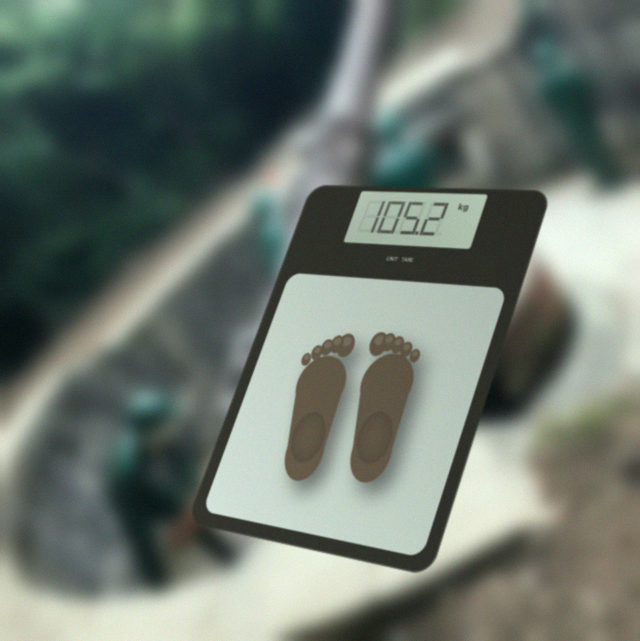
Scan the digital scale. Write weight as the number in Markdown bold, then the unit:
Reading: **105.2** kg
